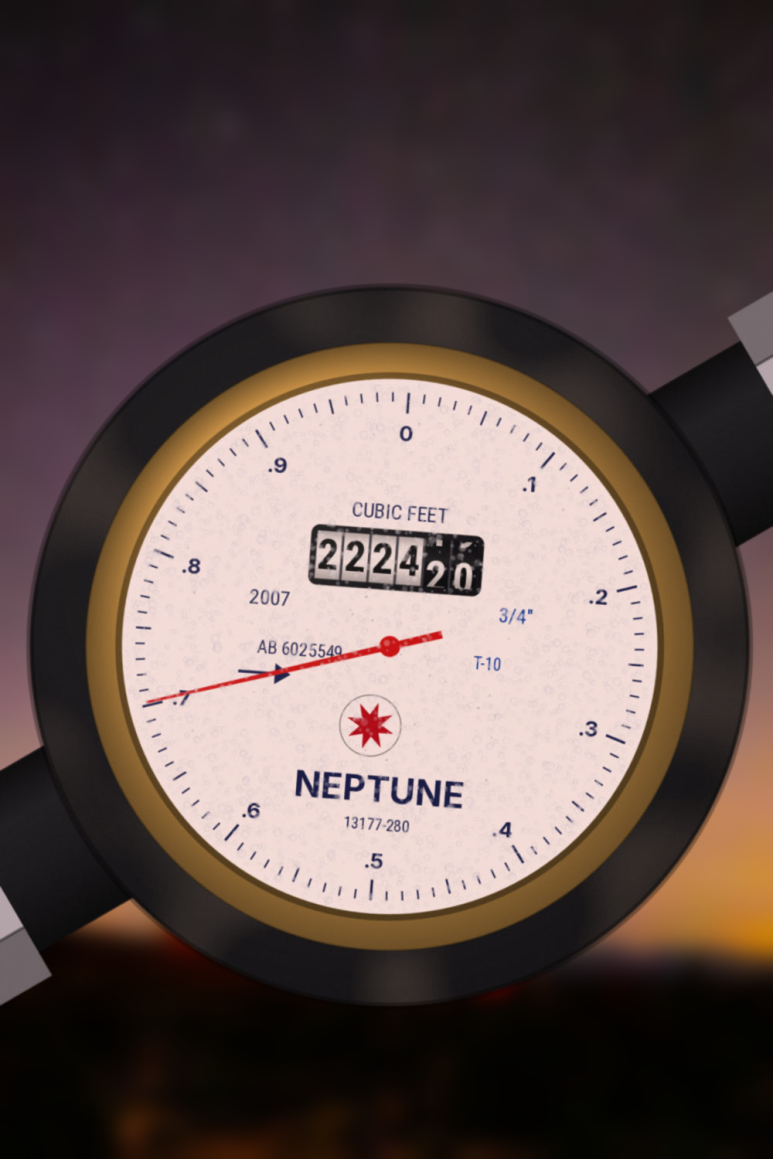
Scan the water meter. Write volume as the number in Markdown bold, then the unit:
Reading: **222419.70** ft³
